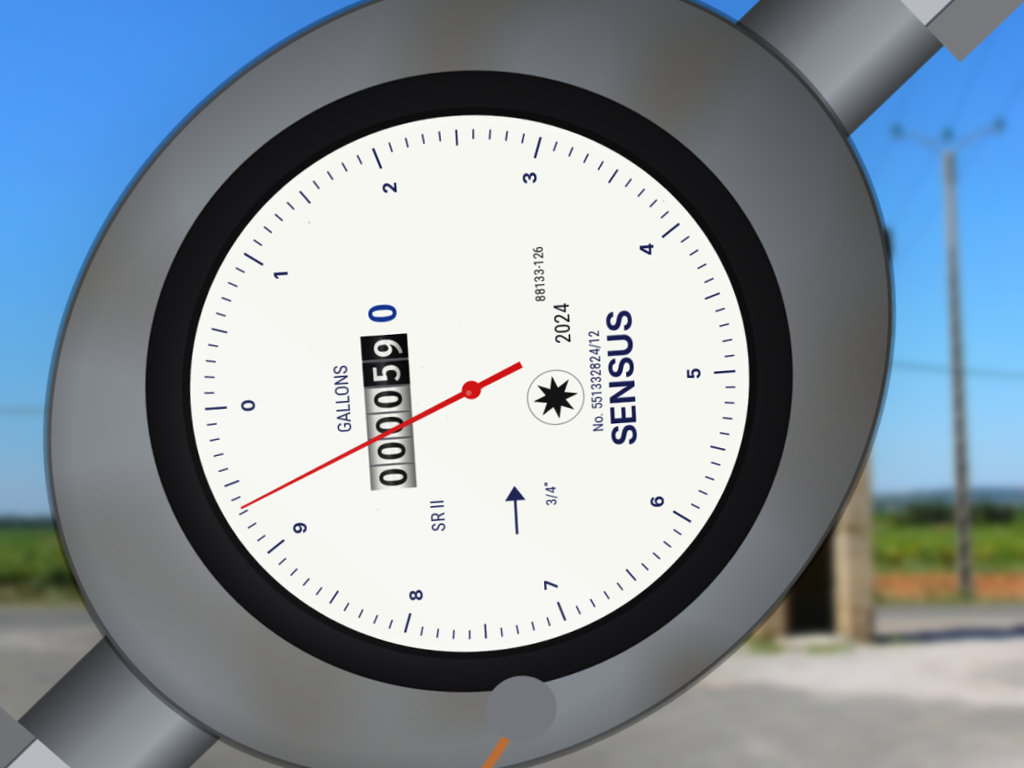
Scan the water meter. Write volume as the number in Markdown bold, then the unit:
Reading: **589.3** gal
